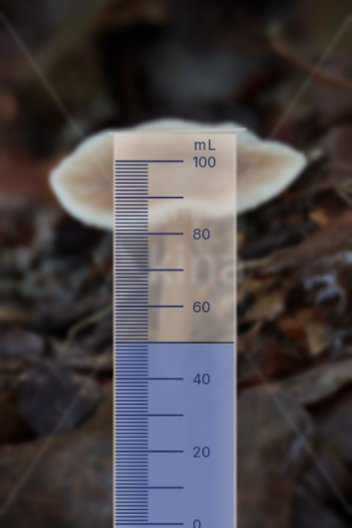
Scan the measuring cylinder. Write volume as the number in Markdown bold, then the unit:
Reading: **50** mL
